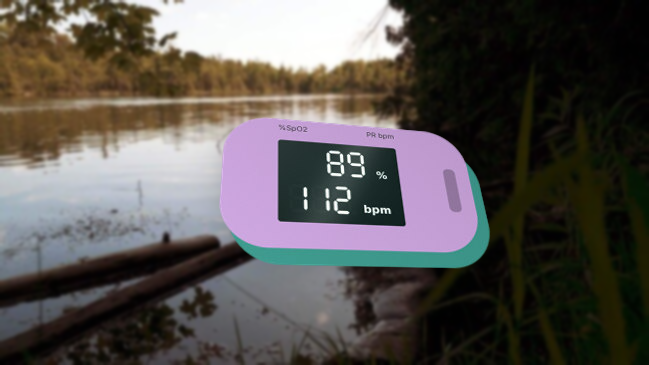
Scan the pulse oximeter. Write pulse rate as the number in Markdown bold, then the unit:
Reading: **112** bpm
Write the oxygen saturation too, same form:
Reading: **89** %
